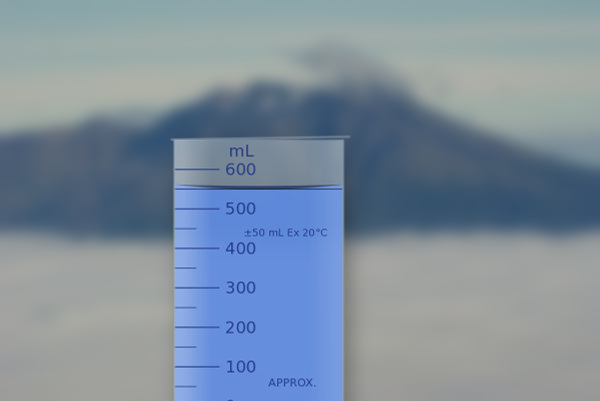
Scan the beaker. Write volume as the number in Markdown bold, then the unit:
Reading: **550** mL
